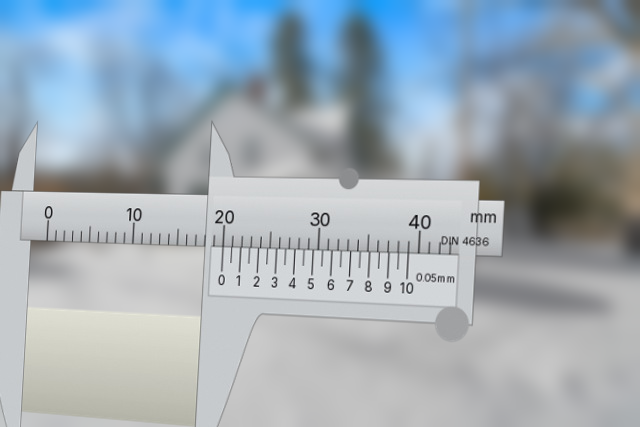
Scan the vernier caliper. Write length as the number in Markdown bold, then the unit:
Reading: **20.0** mm
